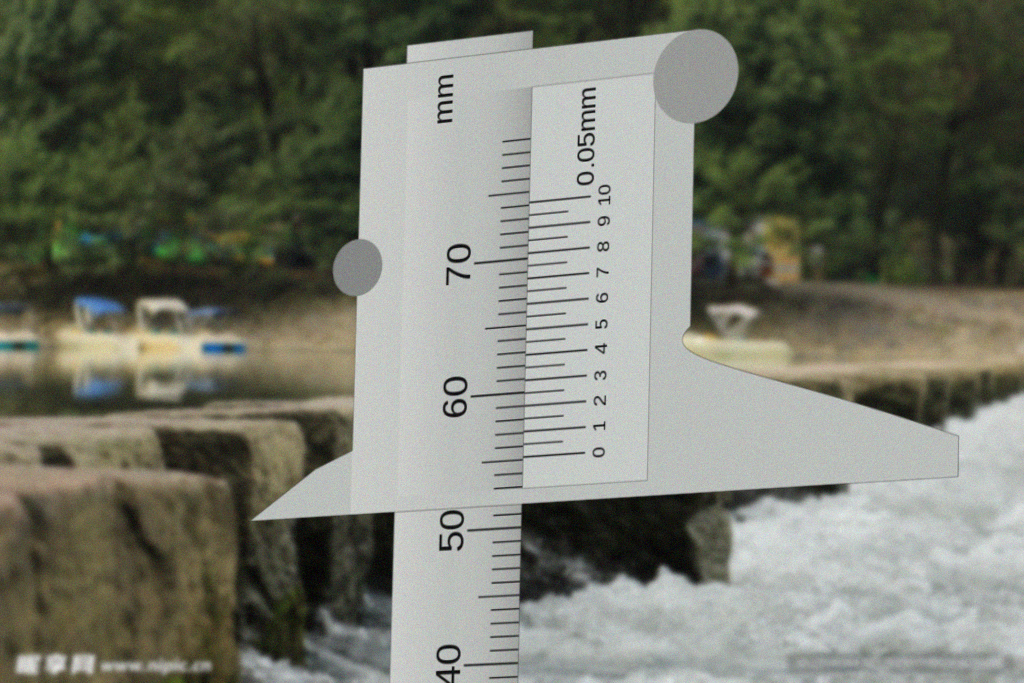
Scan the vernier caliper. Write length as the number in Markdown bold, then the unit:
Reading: **55.2** mm
